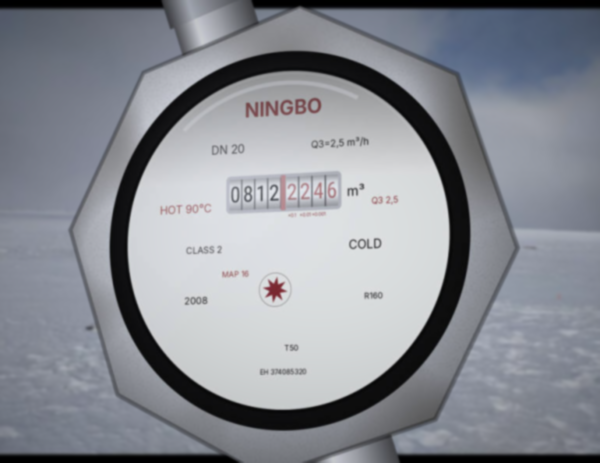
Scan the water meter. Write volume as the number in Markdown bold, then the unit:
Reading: **812.2246** m³
